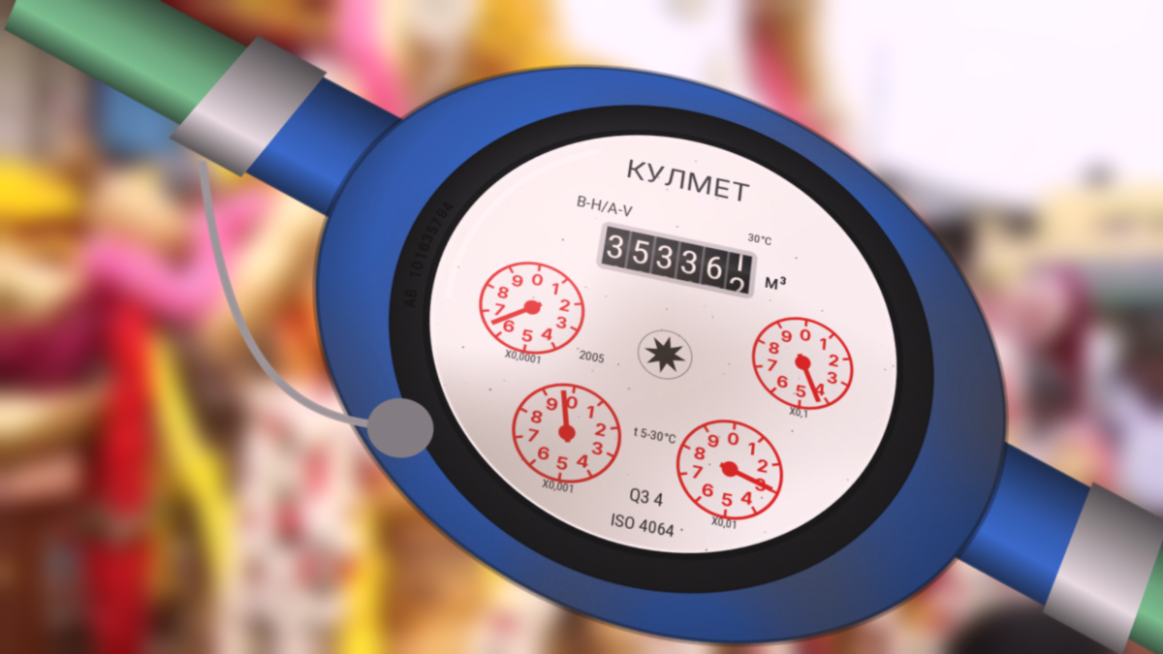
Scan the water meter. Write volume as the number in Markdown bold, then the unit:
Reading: **353361.4296** m³
